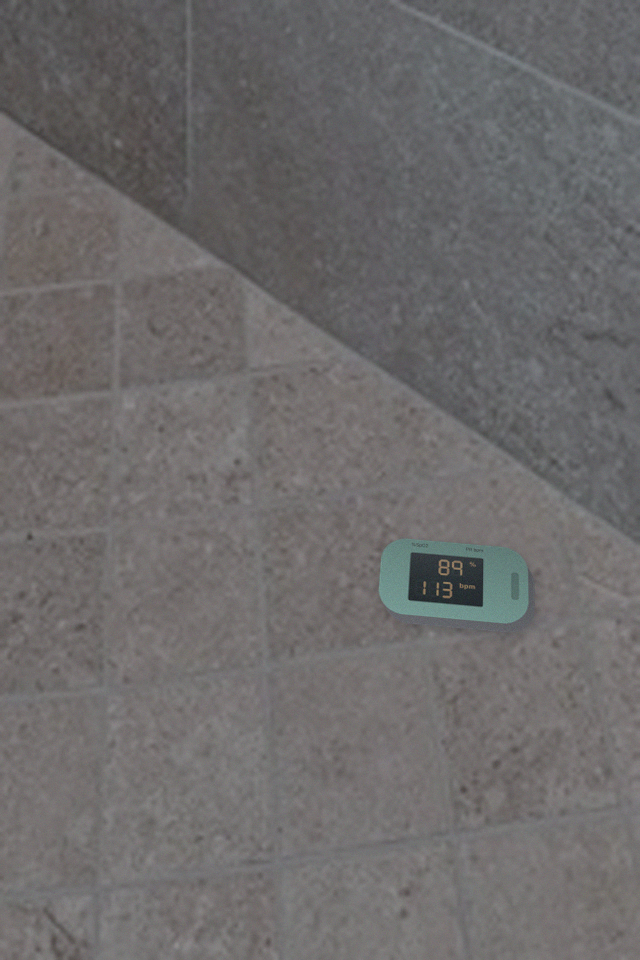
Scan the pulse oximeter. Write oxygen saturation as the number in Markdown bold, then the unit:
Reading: **89** %
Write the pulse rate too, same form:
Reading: **113** bpm
